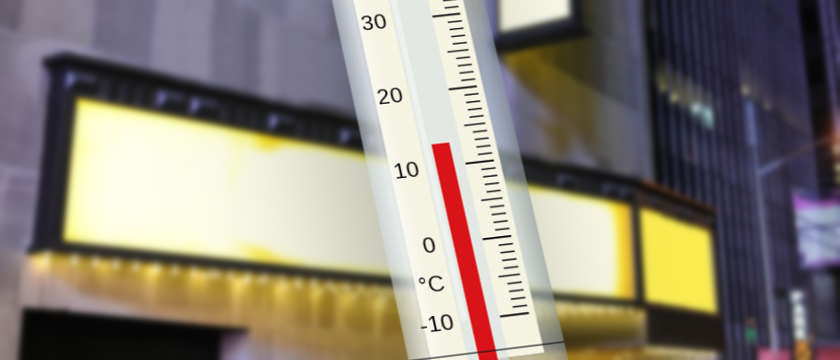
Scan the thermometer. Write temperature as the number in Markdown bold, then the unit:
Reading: **13** °C
